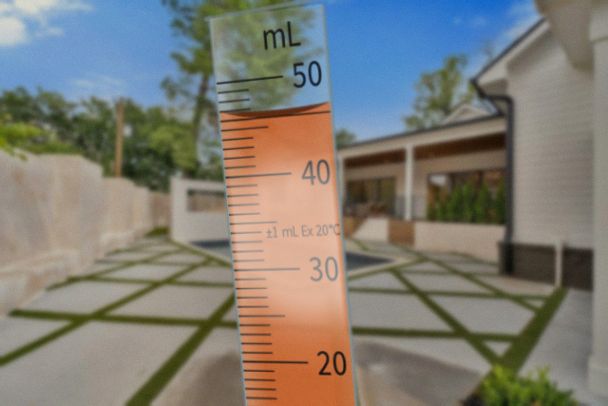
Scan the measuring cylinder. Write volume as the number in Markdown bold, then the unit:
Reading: **46** mL
